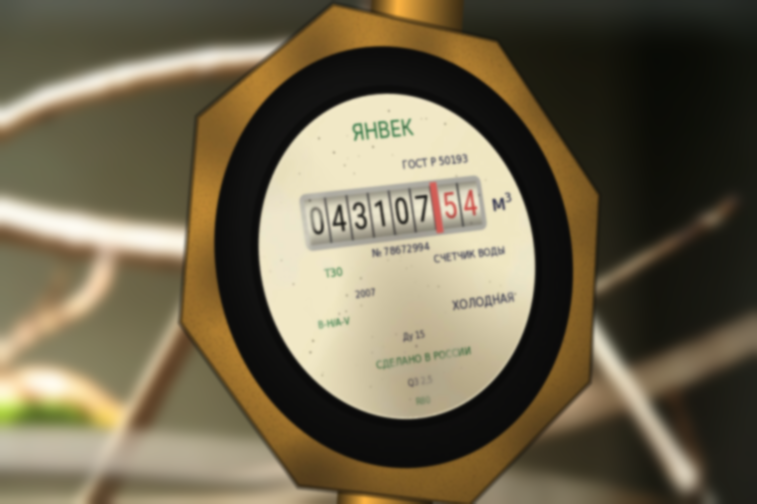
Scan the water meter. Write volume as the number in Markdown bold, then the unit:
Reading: **43107.54** m³
